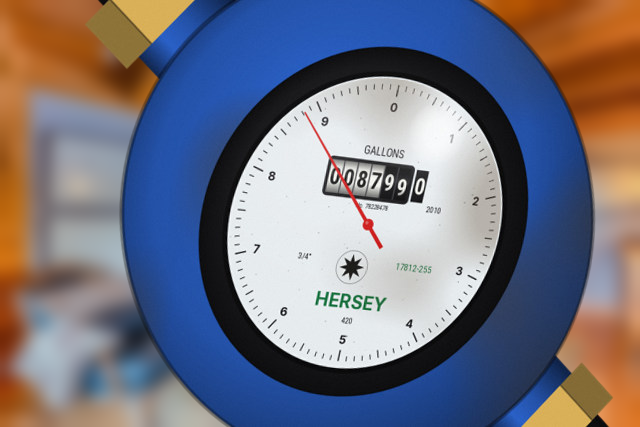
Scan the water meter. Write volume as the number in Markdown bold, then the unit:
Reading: **87988.8** gal
